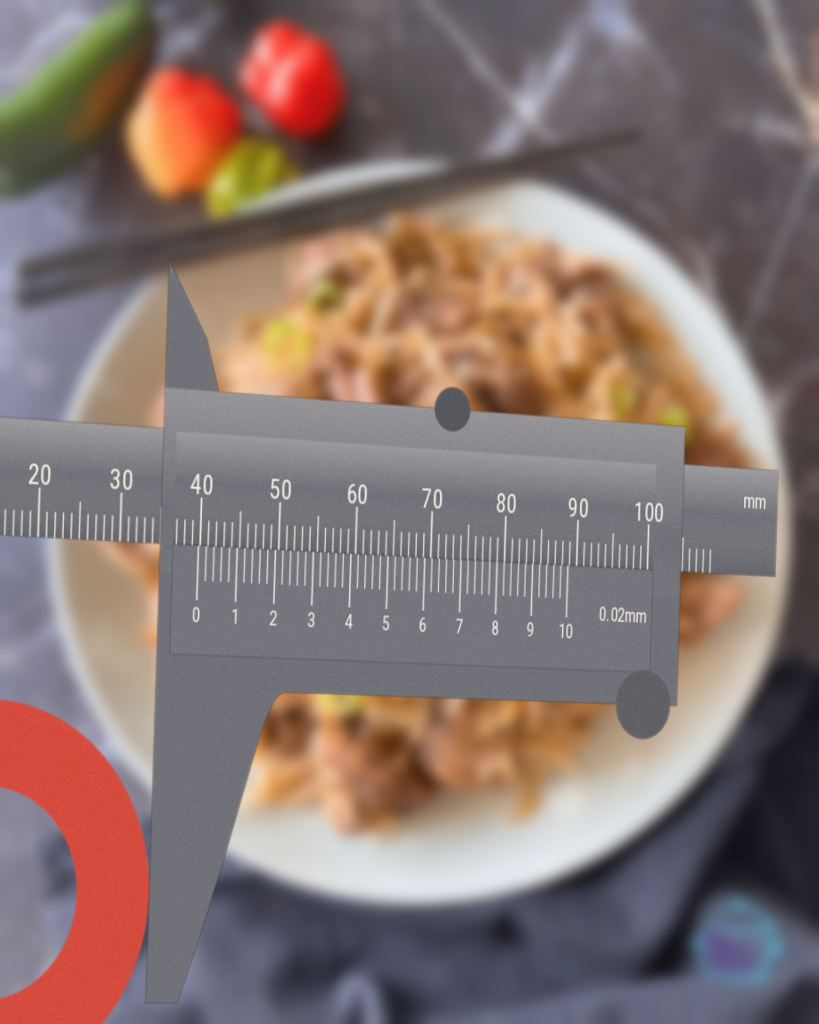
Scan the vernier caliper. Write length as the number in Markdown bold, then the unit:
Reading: **39.8** mm
